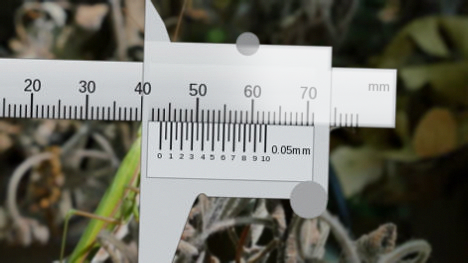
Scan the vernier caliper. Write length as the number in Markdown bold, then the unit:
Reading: **43.5** mm
